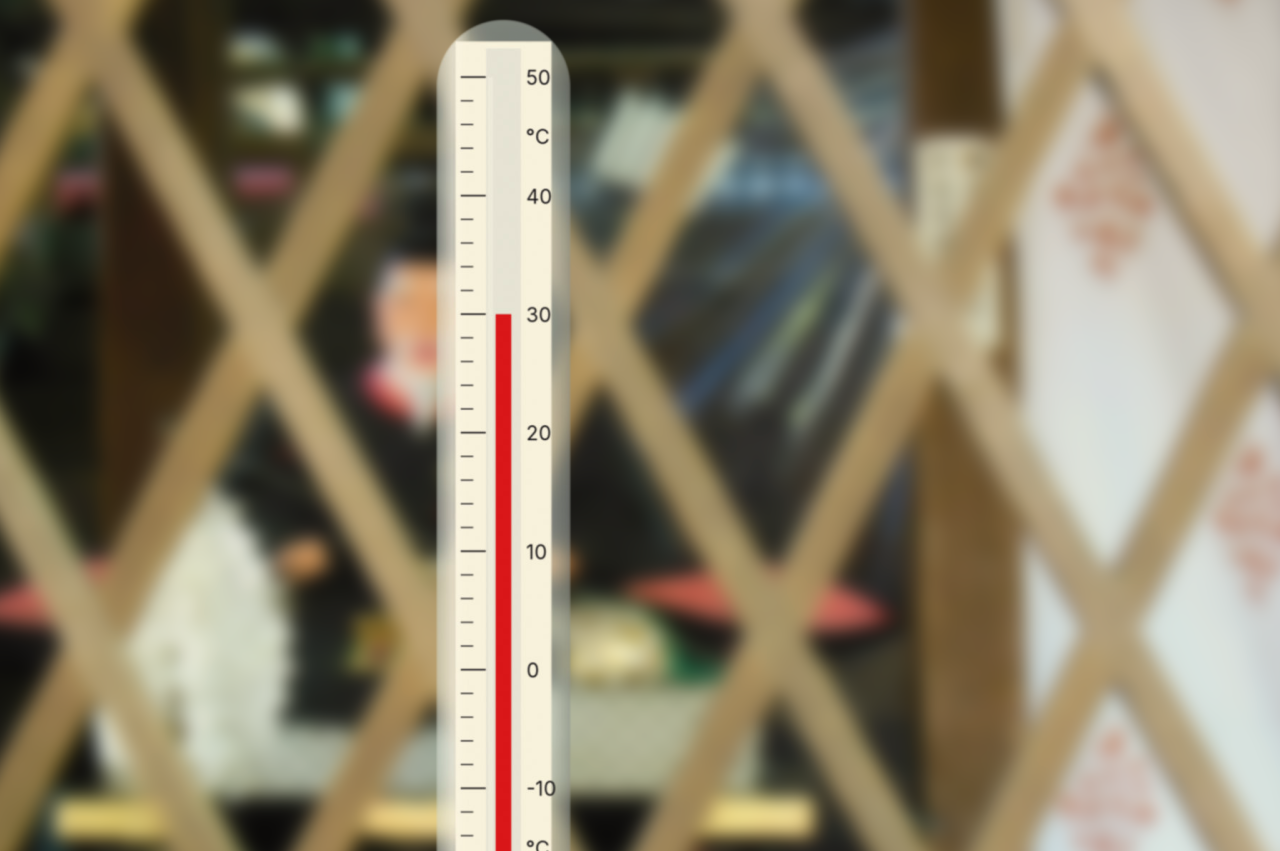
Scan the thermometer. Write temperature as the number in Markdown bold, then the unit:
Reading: **30** °C
